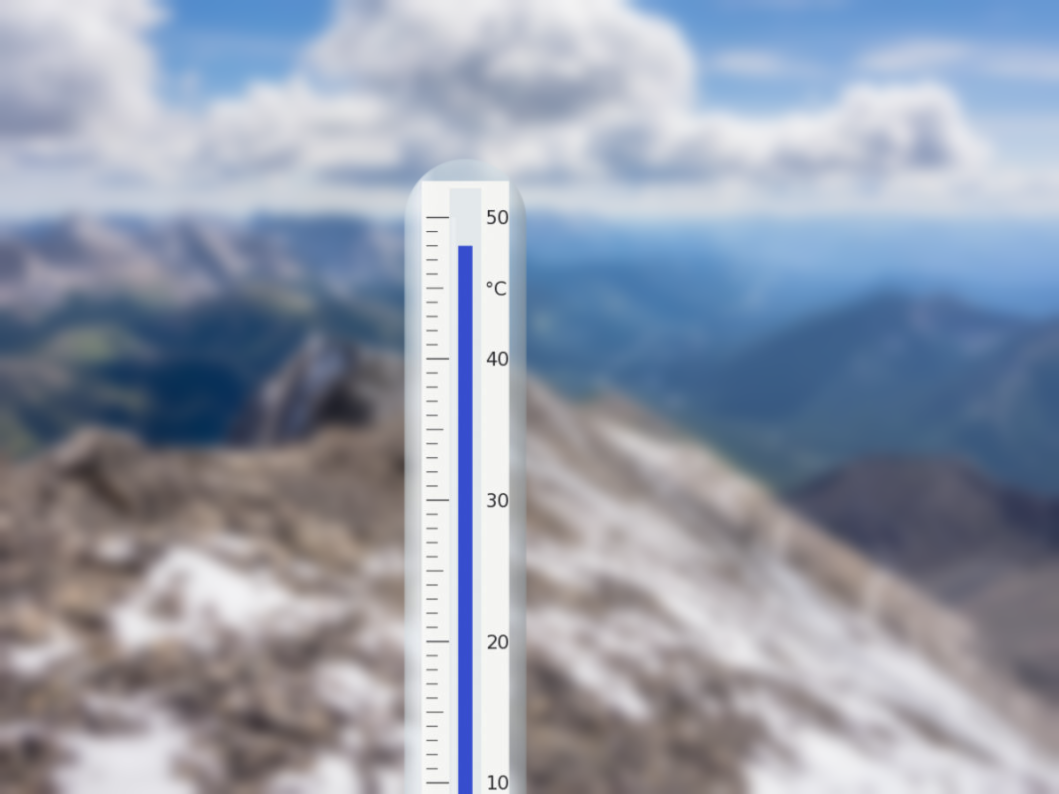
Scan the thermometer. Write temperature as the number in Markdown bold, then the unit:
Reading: **48** °C
